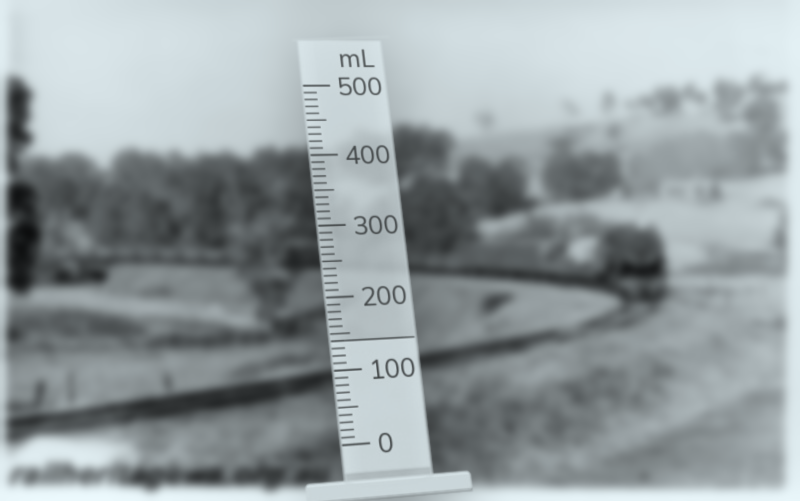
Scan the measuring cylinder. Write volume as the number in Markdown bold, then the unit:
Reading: **140** mL
